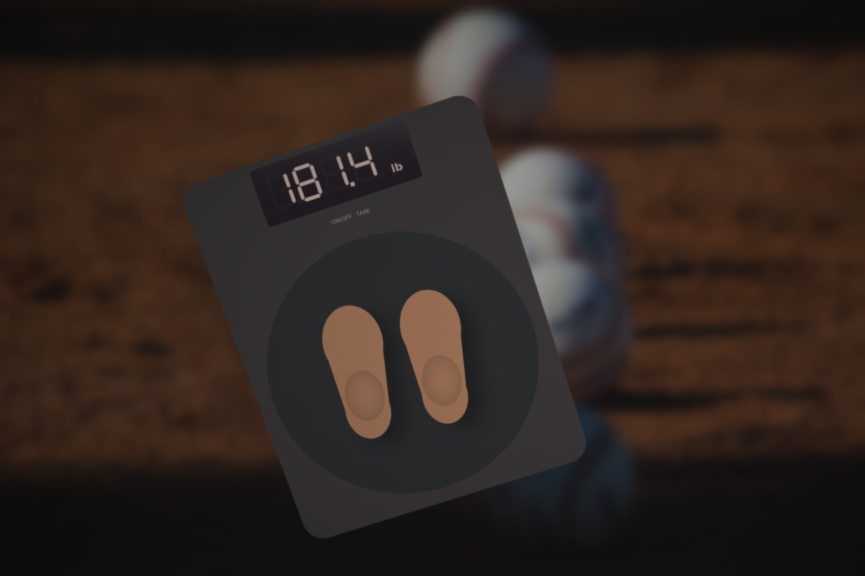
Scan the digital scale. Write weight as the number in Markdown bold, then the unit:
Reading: **181.4** lb
